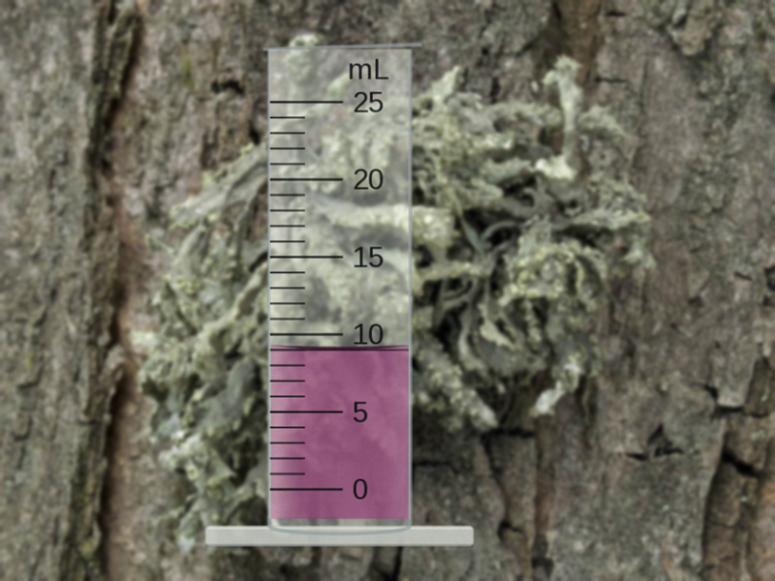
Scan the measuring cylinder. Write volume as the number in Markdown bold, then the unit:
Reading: **9** mL
